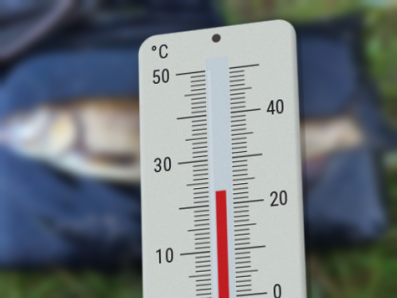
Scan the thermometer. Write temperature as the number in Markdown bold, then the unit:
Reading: **23** °C
